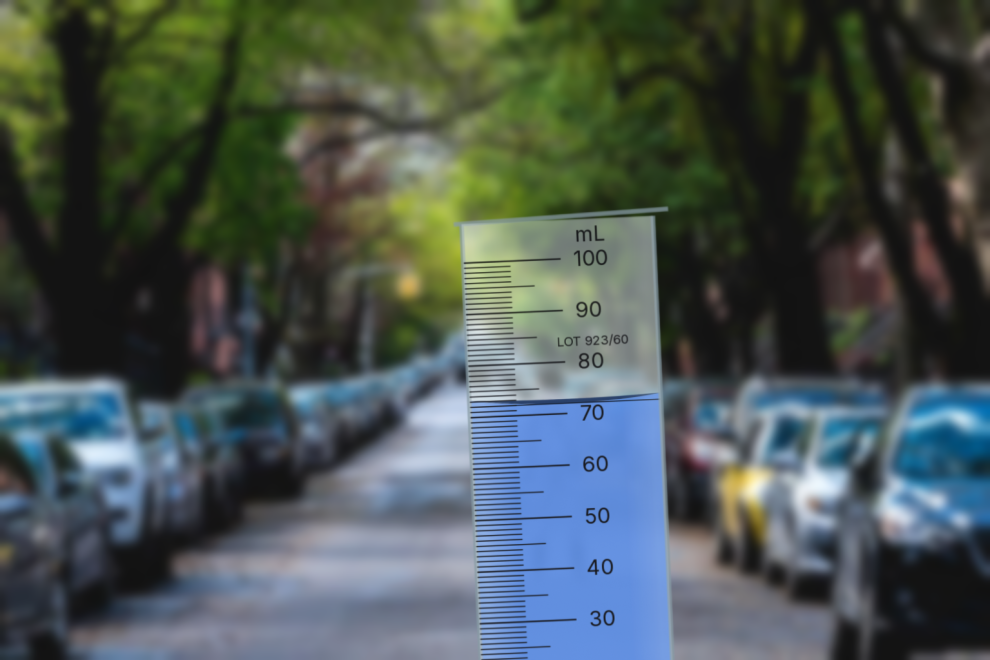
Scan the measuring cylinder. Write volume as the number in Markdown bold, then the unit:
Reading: **72** mL
